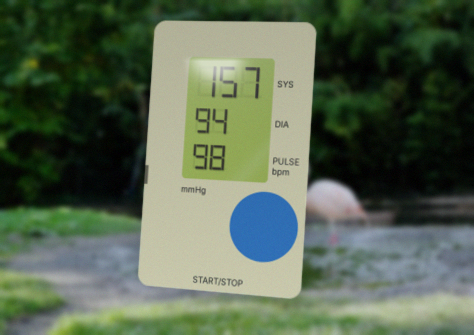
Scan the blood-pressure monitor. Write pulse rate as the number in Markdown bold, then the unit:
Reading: **98** bpm
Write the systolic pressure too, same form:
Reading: **157** mmHg
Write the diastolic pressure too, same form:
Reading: **94** mmHg
